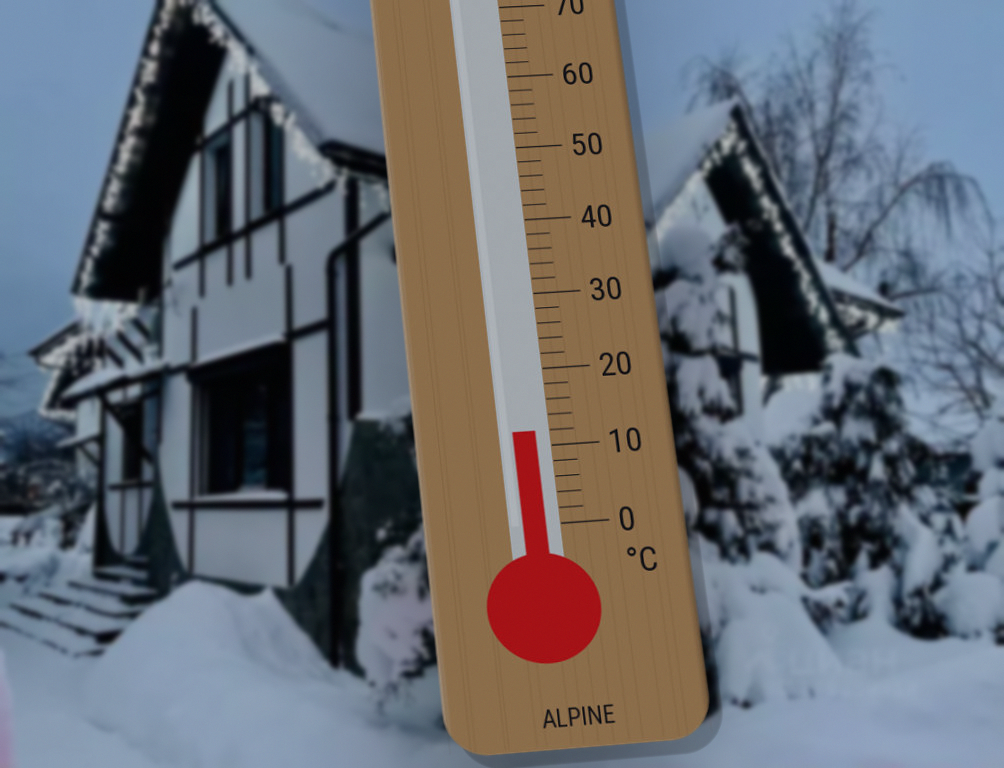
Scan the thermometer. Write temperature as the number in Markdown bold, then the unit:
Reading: **12** °C
